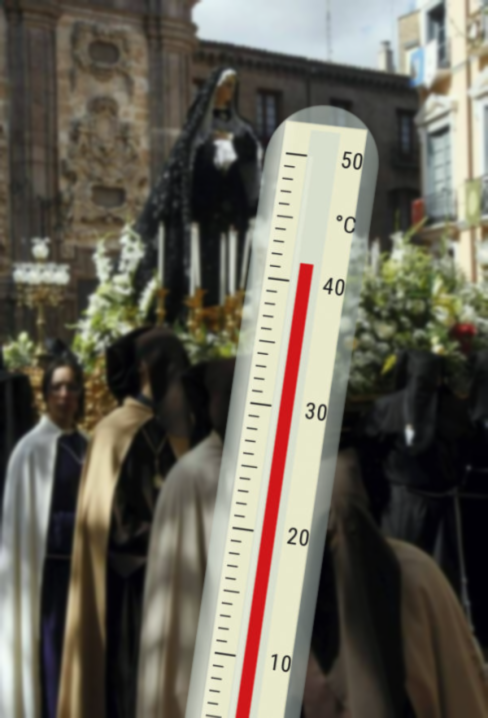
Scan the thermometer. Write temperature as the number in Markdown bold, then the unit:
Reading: **41.5** °C
